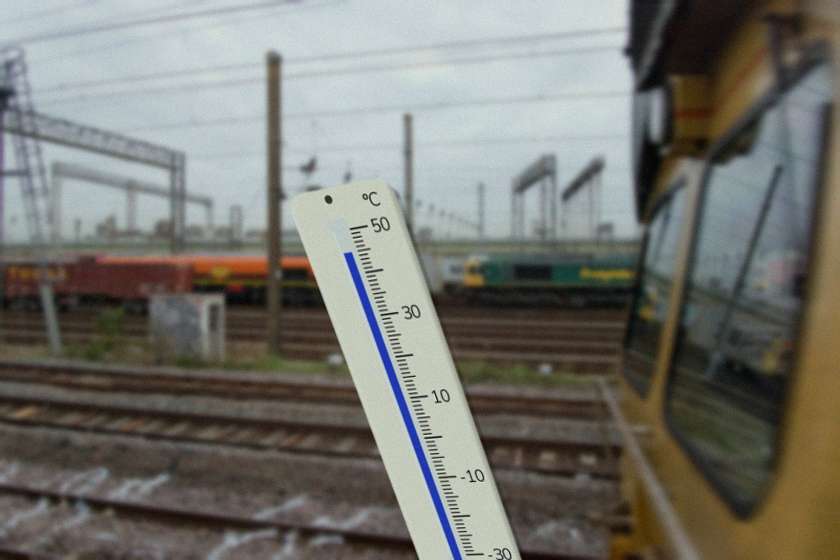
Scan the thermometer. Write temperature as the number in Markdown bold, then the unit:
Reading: **45** °C
